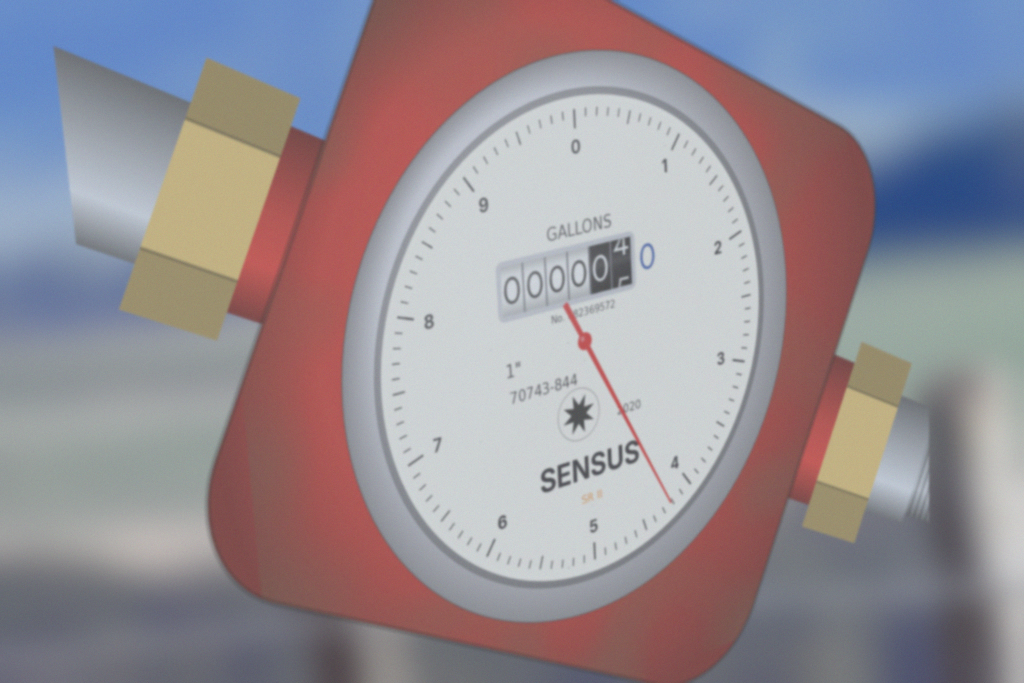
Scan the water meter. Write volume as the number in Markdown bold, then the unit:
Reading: **44.2** gal
